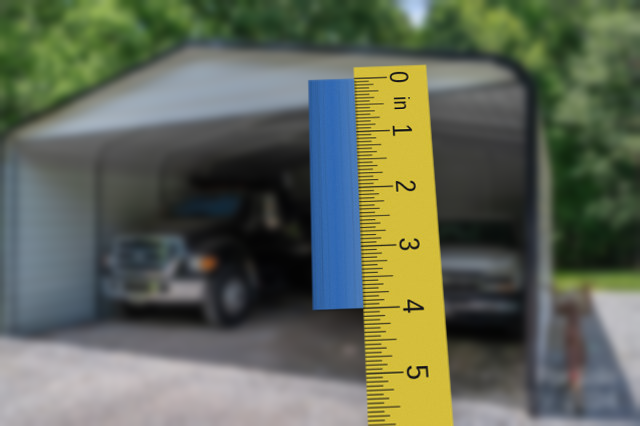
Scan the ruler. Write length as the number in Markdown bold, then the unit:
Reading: **4** in
